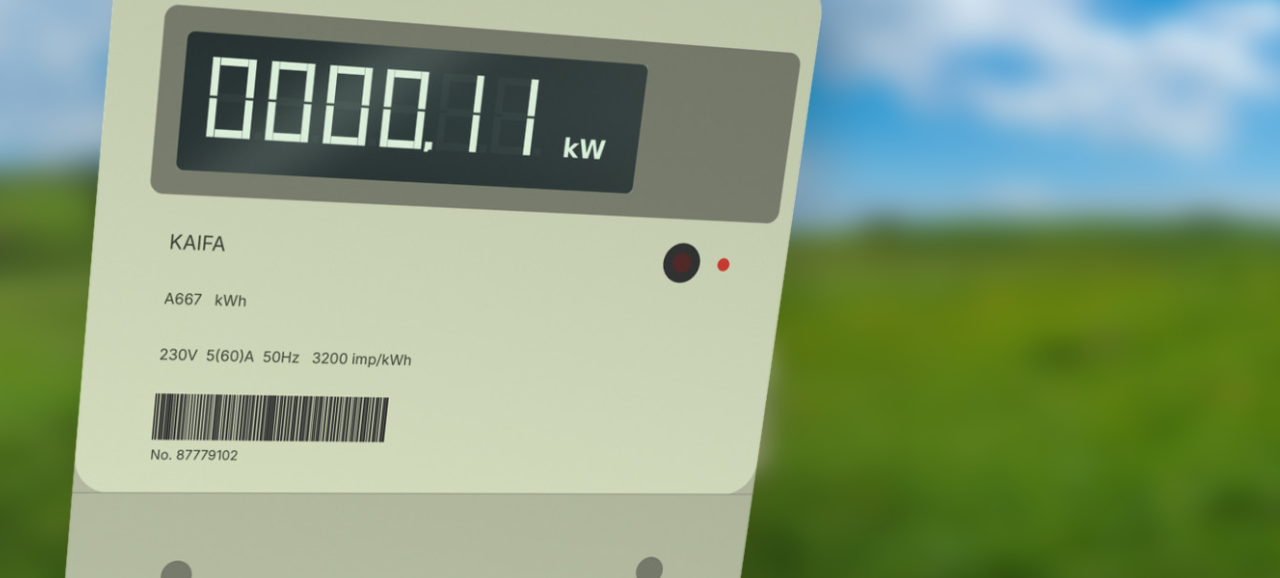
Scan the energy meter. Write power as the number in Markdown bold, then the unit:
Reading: **0.11** kW
